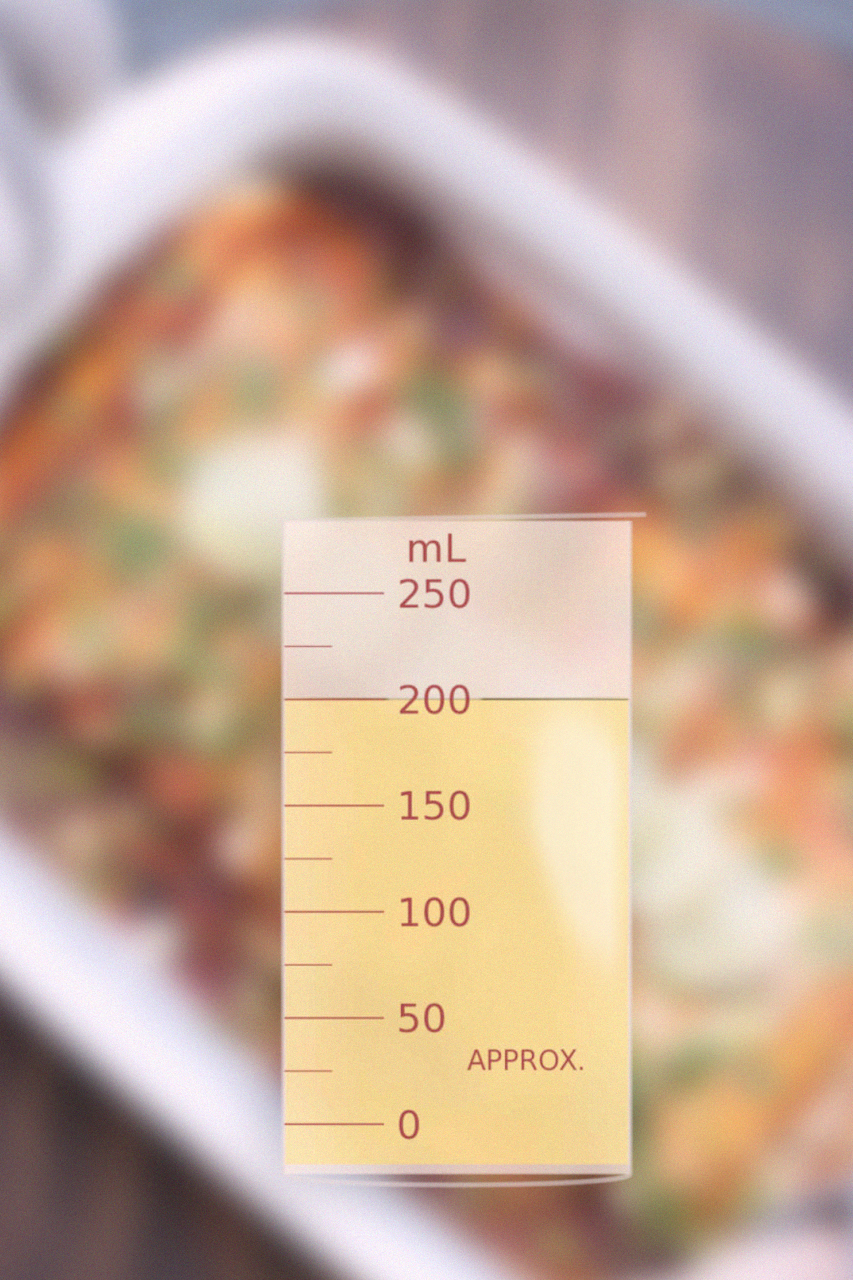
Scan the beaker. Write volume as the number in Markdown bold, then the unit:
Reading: **200** mL
